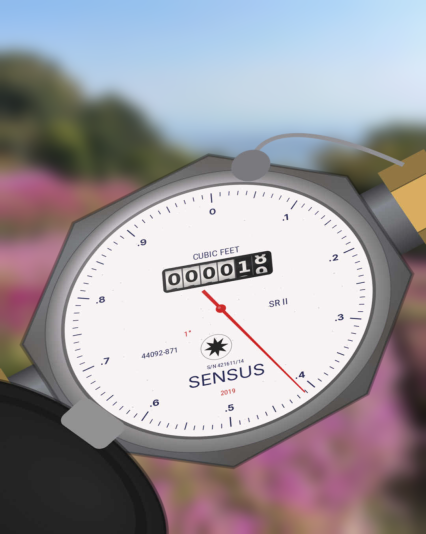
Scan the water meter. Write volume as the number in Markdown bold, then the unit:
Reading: **18.41** ft³
